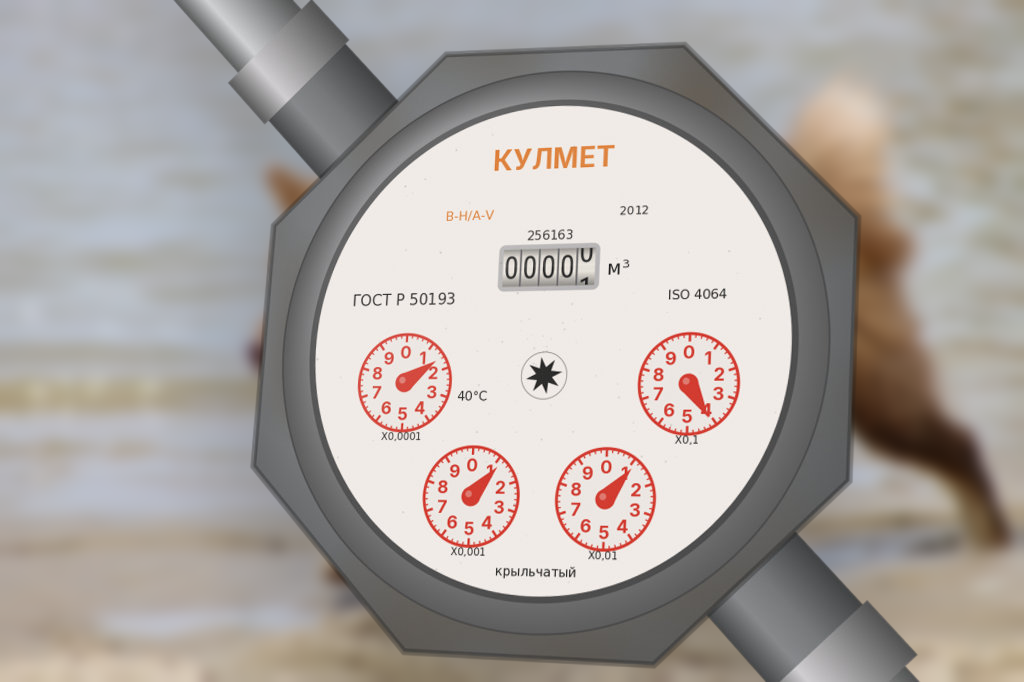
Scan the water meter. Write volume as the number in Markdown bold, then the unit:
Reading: **0.4111** m³
